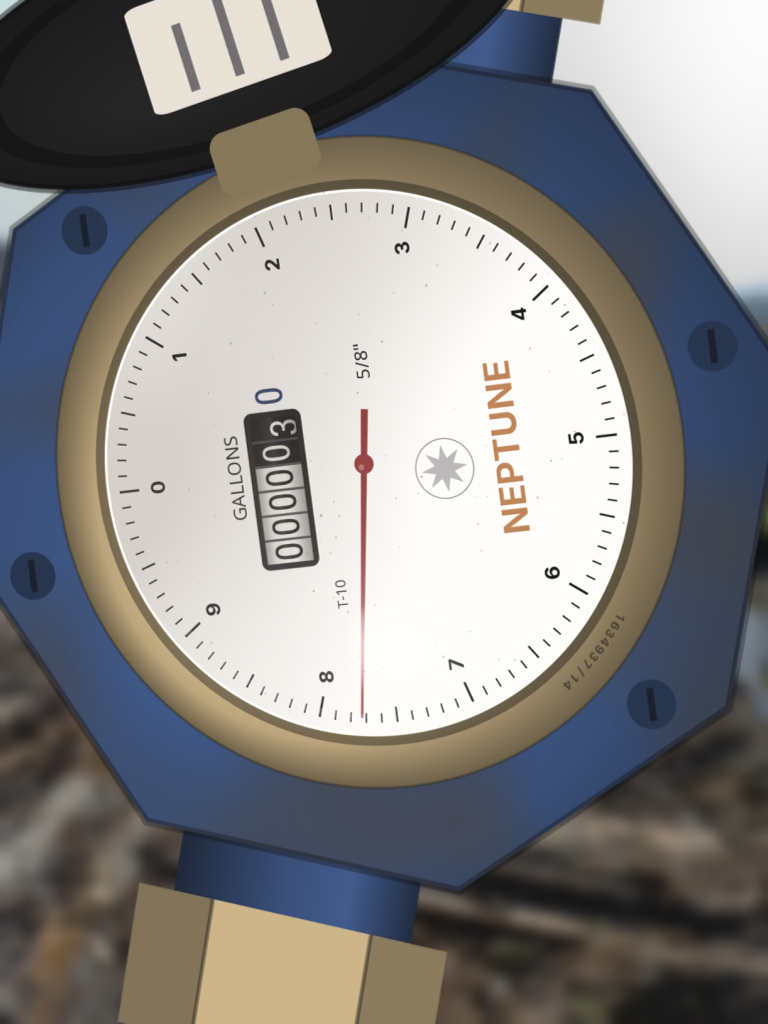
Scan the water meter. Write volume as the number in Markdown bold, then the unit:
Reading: **27.7** gal
